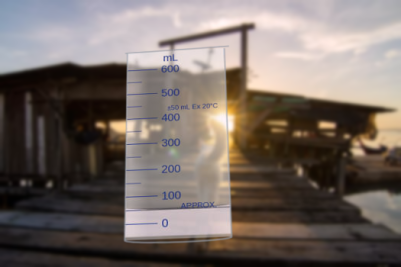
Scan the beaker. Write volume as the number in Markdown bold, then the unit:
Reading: **50** mL
